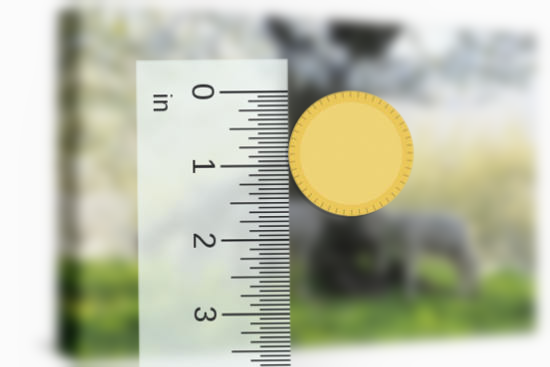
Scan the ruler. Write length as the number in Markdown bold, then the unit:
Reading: **1.6875** in
